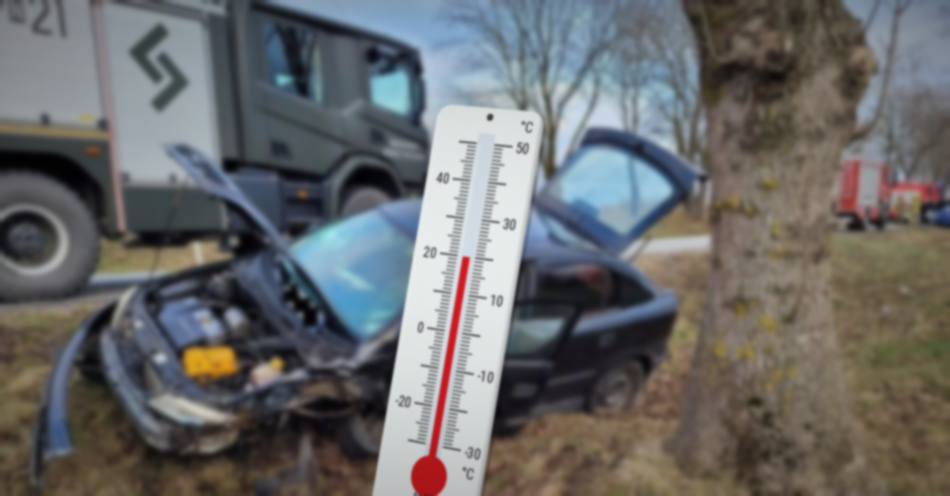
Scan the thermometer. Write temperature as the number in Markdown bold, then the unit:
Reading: **20** °C
